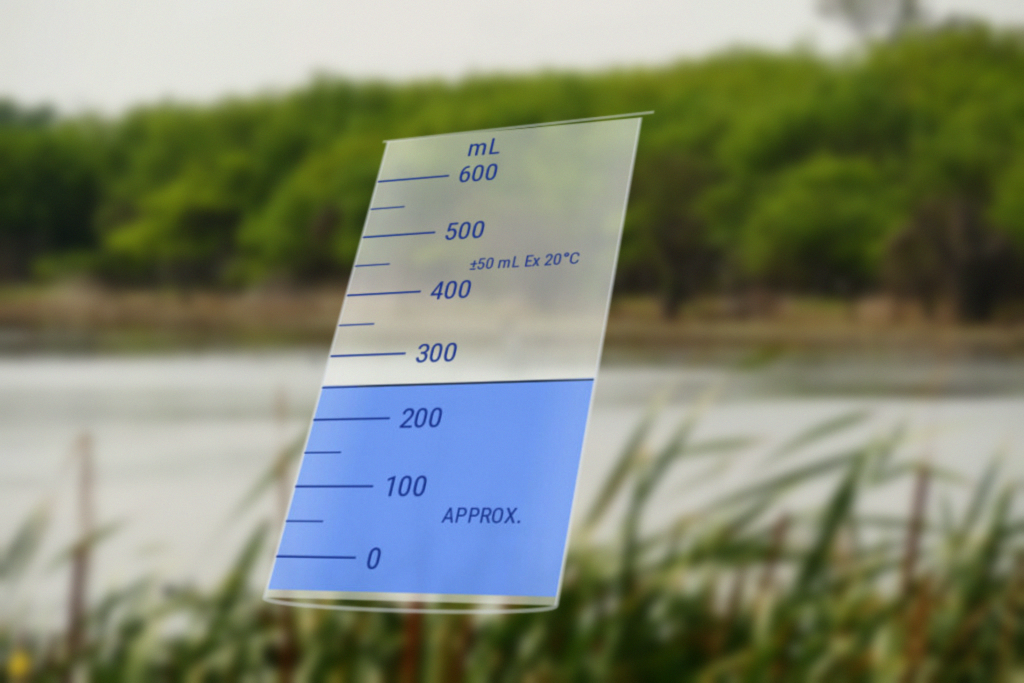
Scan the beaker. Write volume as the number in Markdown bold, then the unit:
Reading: **250** mL
